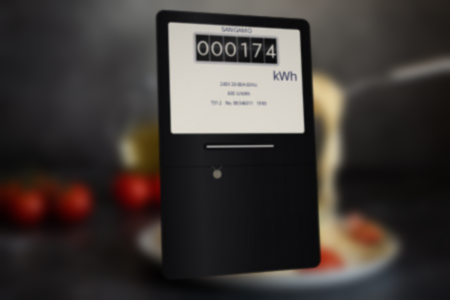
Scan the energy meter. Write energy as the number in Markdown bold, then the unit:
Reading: **174** kWh
